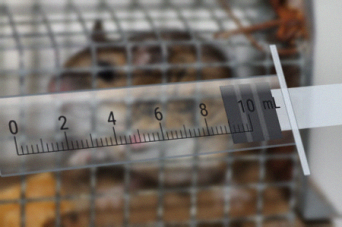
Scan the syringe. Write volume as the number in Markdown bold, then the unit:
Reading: **9** mL
